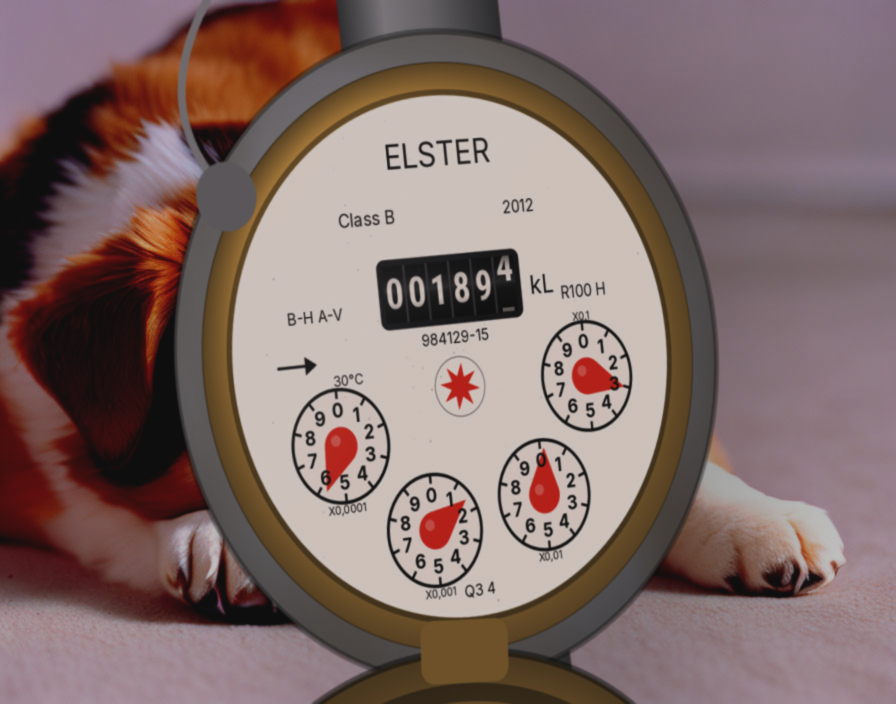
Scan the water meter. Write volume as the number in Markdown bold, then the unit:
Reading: **1894.3015** kL
